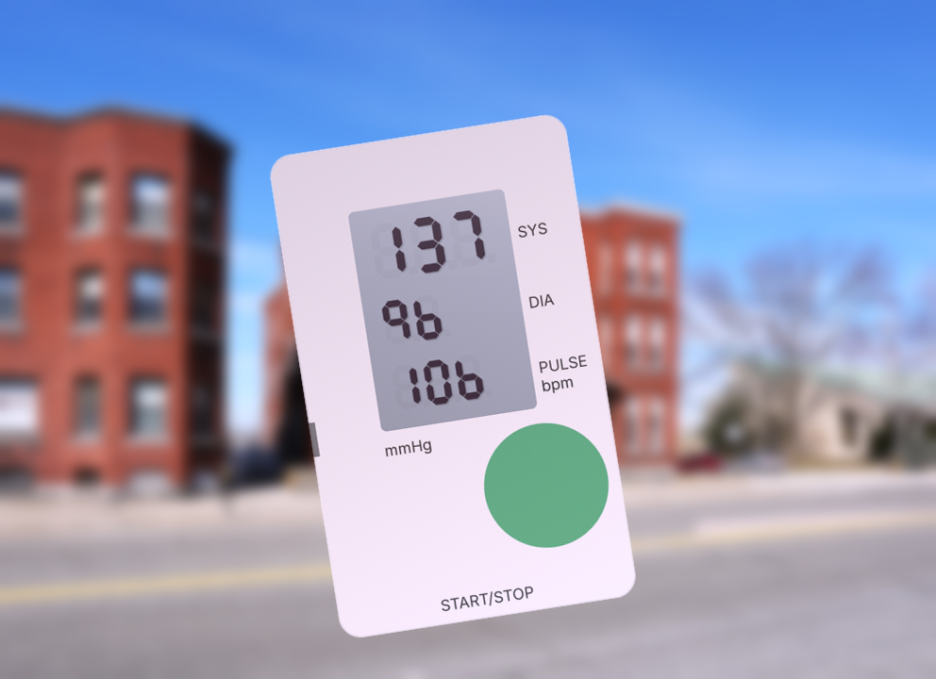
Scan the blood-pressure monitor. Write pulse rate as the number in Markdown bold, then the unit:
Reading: **106** bpm
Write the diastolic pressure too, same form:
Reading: **96** mmHg
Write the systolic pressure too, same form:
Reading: **137** mmHg
